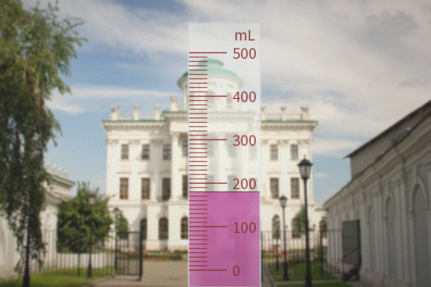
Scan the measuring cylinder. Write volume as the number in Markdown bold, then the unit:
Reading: **180** mL
